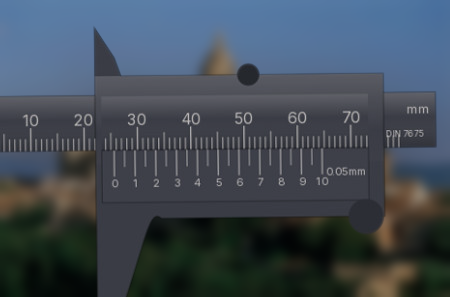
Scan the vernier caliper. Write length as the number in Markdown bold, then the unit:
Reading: **25.6** mm
